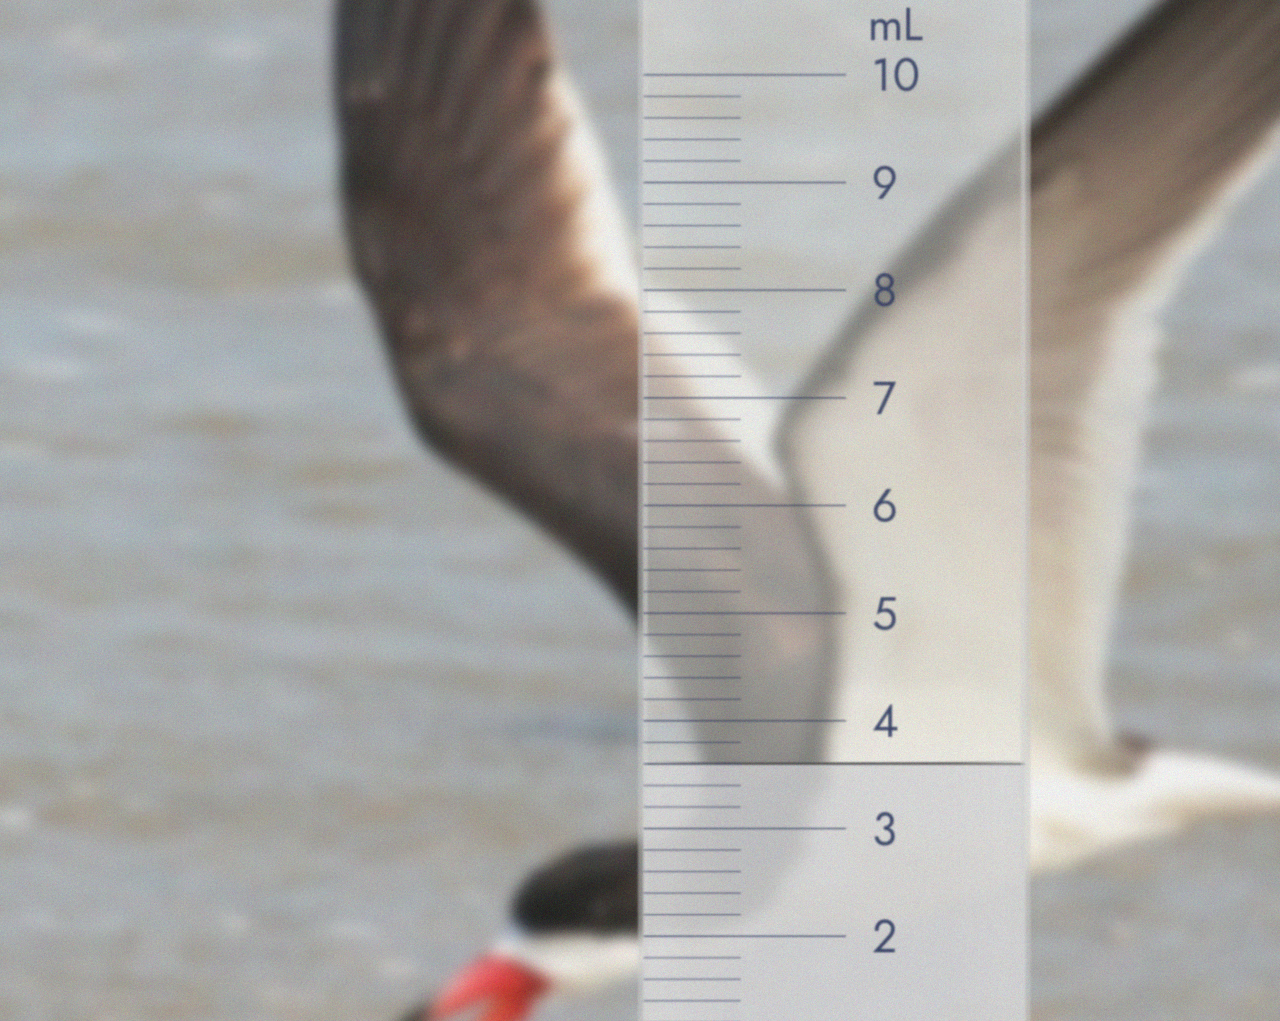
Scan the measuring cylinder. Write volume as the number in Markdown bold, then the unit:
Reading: **3.6** mL
